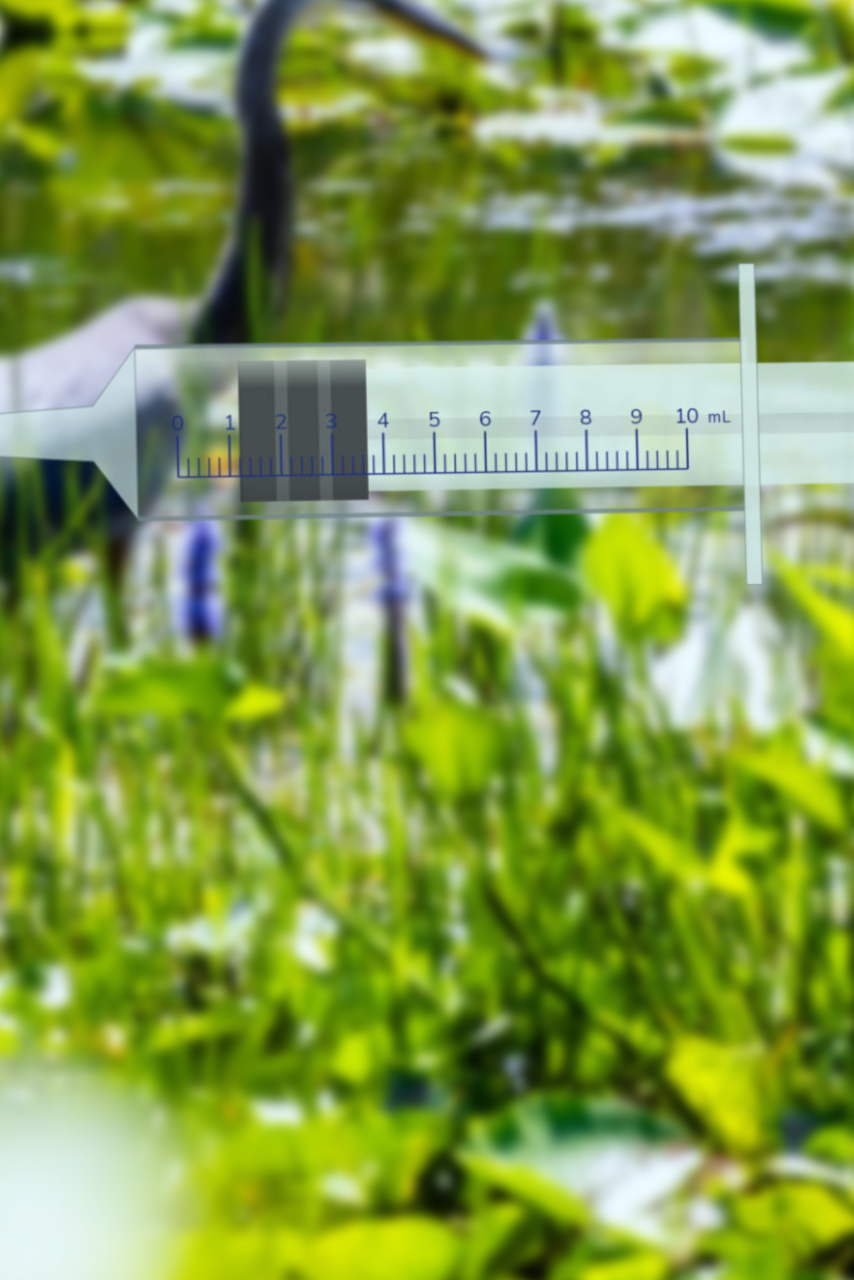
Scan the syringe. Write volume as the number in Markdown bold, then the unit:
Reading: **1.2** mL
